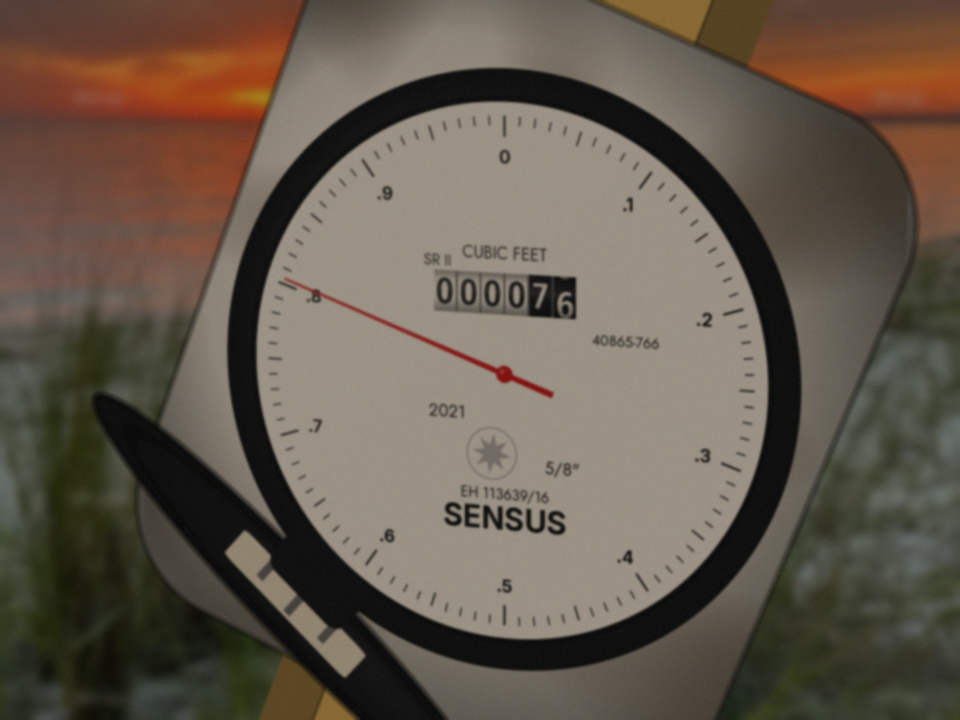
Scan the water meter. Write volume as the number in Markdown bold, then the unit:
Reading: **75.80** ft³
